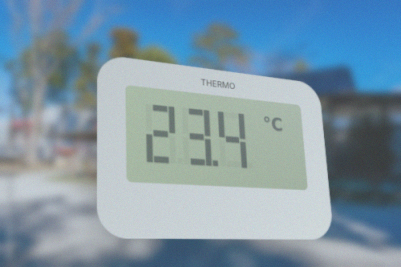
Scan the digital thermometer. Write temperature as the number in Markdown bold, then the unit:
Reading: **23.4** °C
